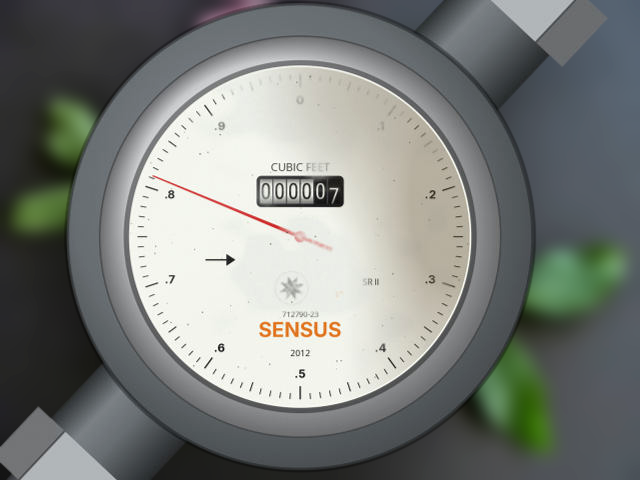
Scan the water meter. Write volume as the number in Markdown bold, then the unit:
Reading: **6.81** ft³
